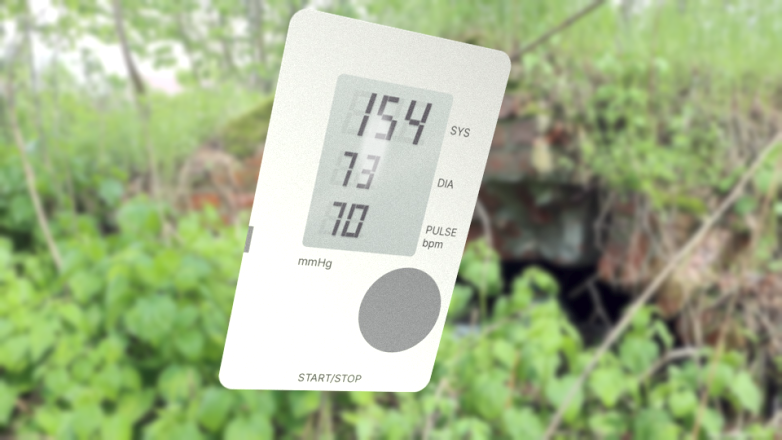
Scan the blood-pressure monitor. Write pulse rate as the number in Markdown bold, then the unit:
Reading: **70** bpm
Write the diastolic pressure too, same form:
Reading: **73** mmHg
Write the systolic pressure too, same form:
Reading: **154** mmHg
